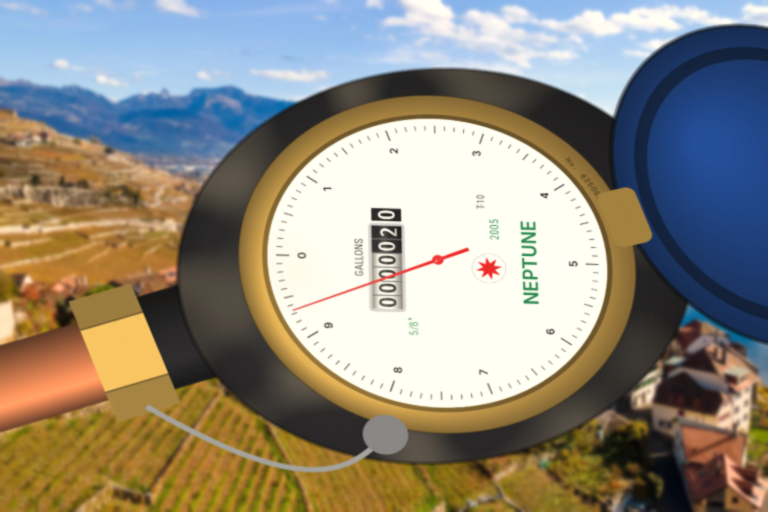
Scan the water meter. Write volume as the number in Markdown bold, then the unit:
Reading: **19.3** gal
